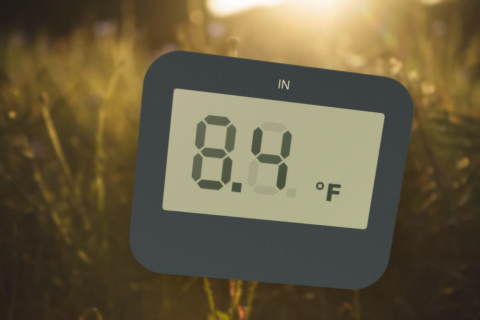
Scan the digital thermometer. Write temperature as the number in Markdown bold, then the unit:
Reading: **8.4** °F
